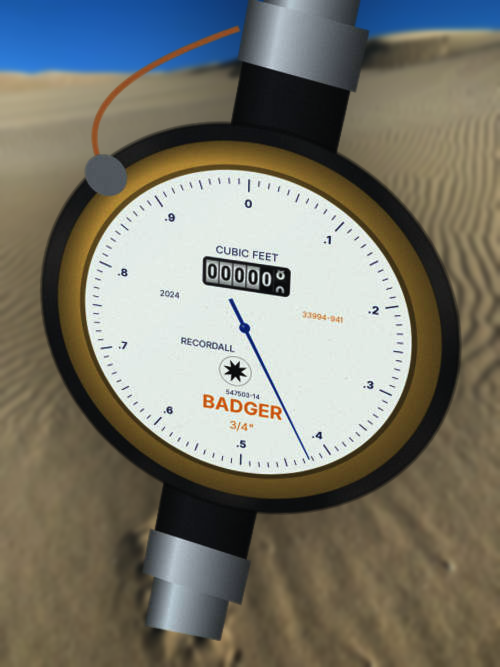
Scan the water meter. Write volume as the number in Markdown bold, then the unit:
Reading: **8.42** ft³
